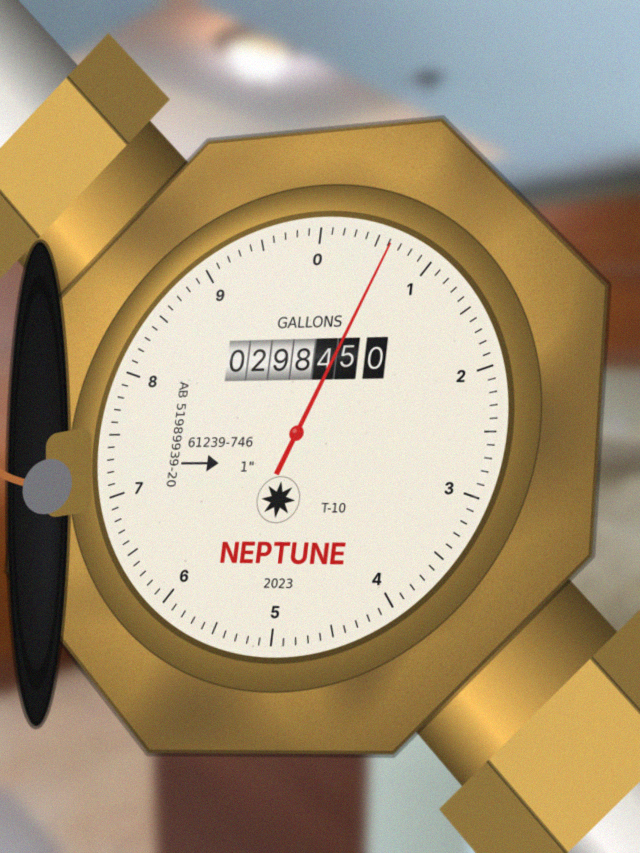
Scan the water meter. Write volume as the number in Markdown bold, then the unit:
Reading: **298450.6** gal
